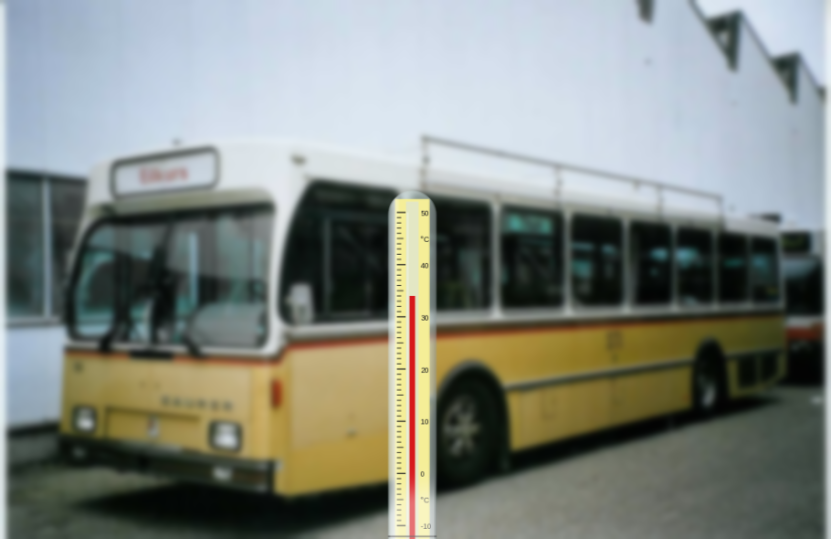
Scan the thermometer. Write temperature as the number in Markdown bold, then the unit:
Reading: **34** °C
